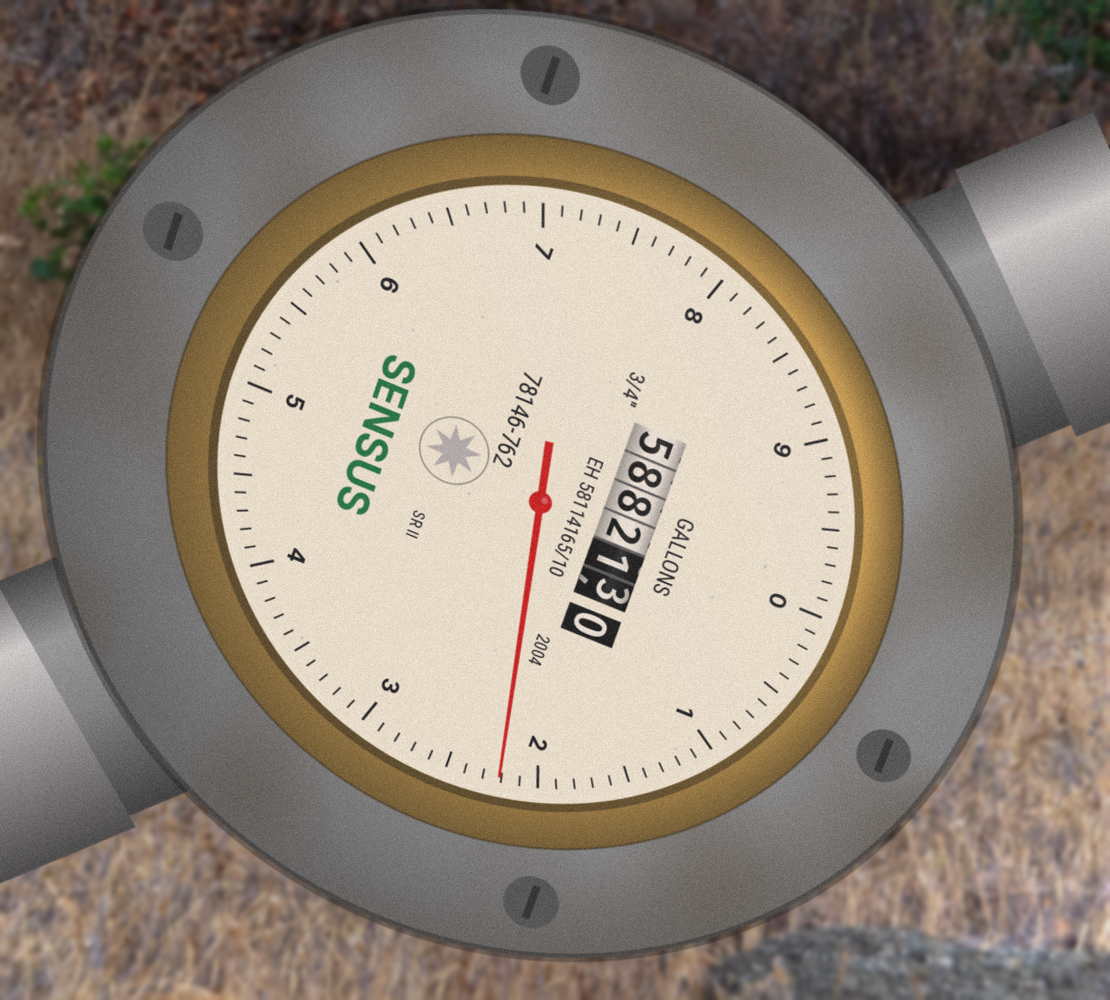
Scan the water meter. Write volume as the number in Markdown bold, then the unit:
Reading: **5882132.2** gal
